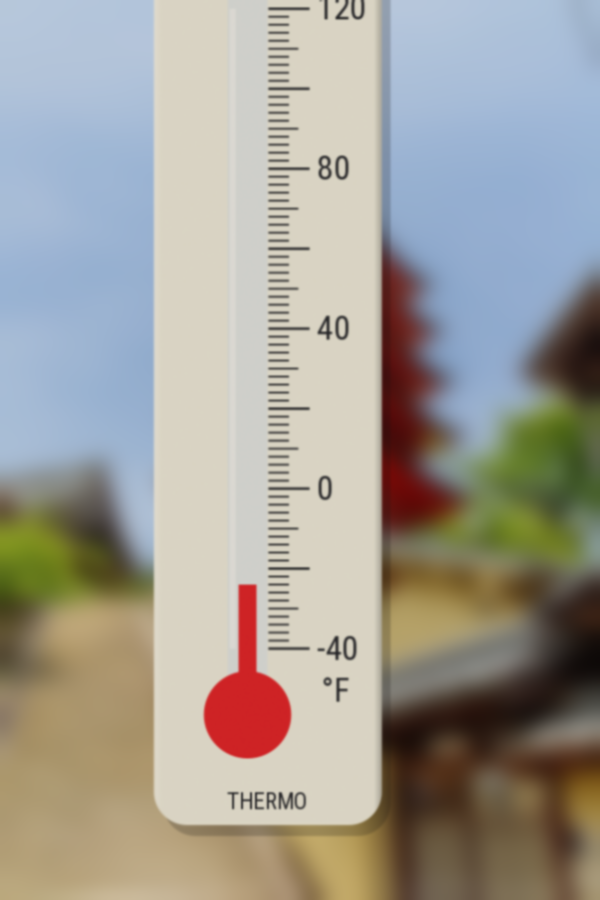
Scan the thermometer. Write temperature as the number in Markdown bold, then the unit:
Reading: **-24** °F
